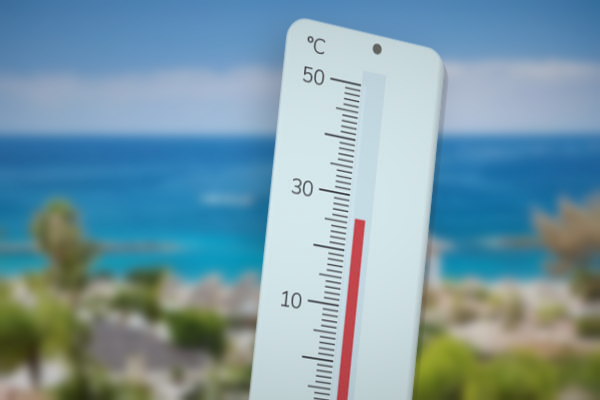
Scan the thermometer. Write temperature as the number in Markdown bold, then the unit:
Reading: **26** °C
